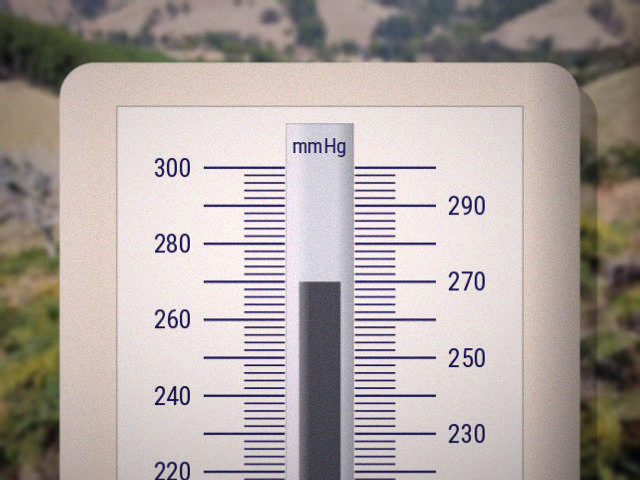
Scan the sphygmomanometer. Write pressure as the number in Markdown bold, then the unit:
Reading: **270** mmHg
